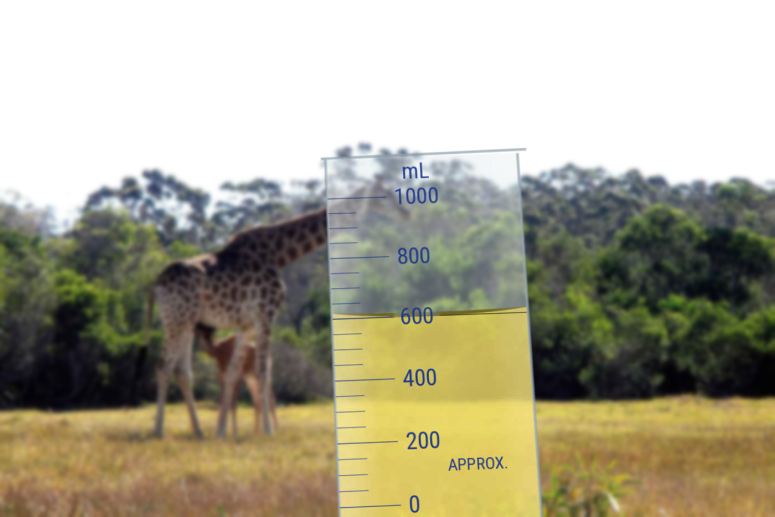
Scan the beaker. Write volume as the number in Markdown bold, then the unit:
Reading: **600** mL
